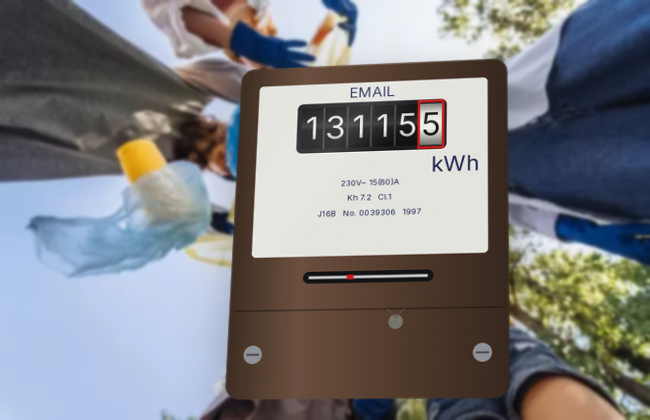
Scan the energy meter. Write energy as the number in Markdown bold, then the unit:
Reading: **13115.5** kWh
